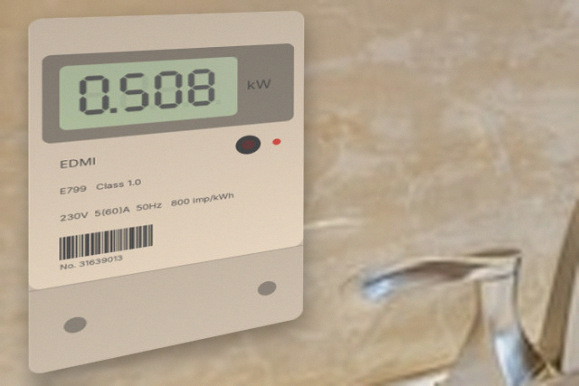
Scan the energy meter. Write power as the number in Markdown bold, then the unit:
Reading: **0.508** kW
